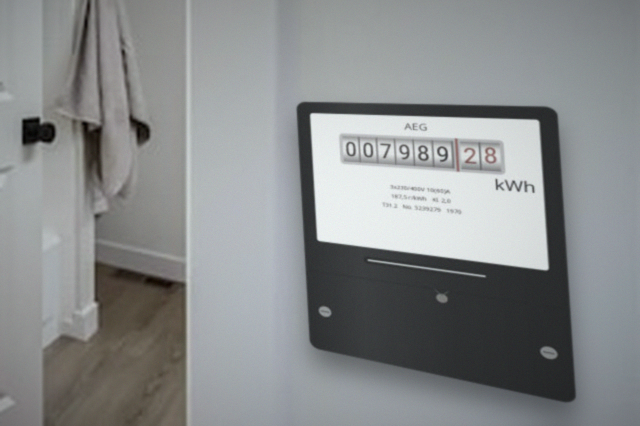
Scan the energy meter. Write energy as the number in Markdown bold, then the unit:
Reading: **7989.28** kWh
